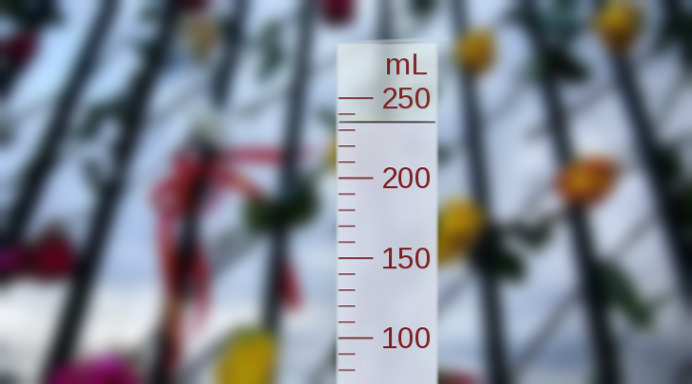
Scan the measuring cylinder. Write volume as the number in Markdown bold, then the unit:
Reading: **235** mL
